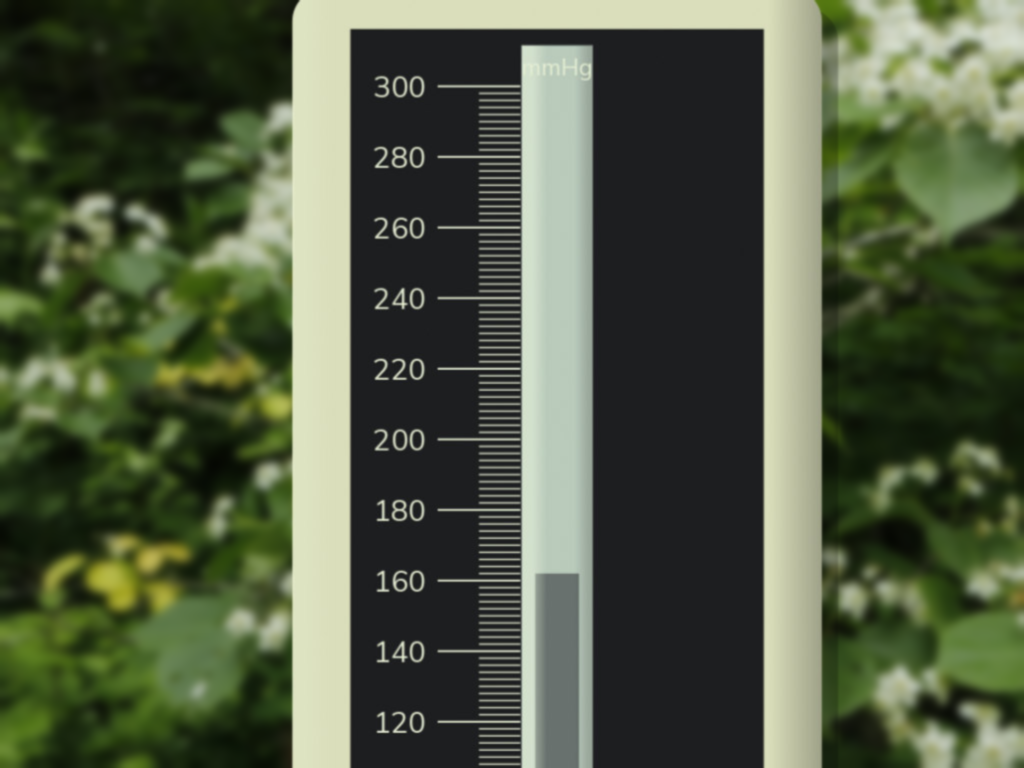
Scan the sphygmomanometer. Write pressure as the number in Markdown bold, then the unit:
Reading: **162** mmHg
